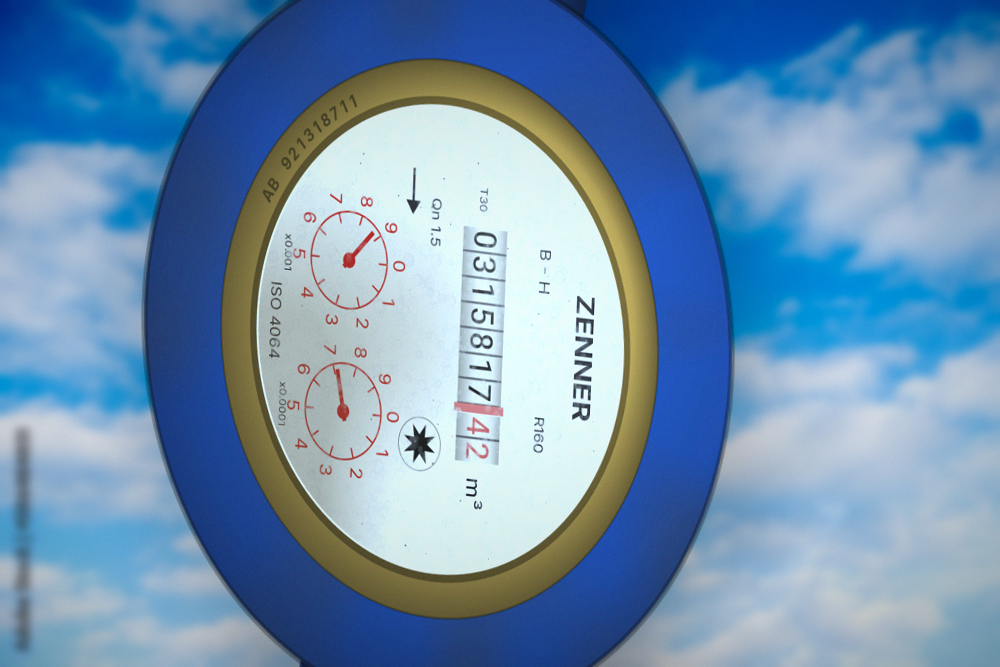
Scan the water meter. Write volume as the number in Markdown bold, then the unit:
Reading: **315817.4287** m³
